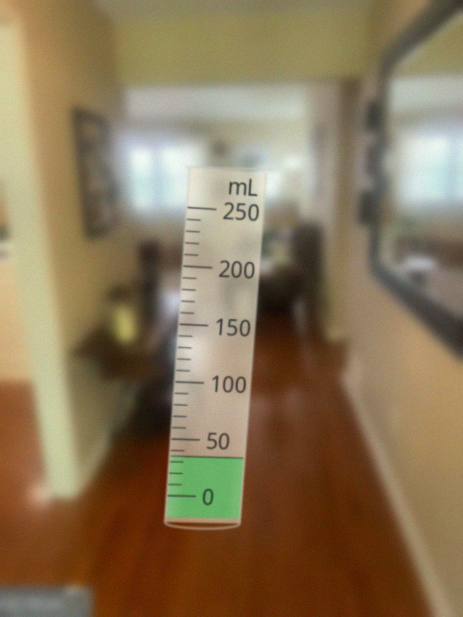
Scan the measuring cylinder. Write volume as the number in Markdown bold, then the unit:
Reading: **35** mL
